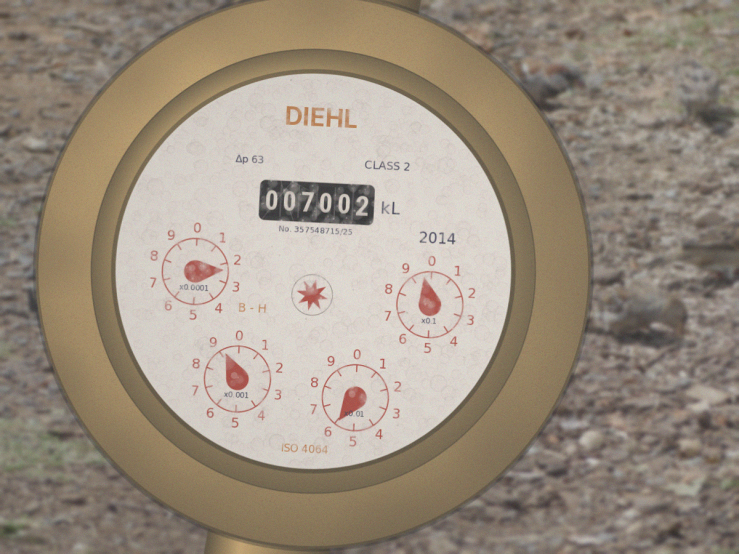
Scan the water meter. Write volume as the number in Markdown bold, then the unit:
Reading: **7001.9592** kL
